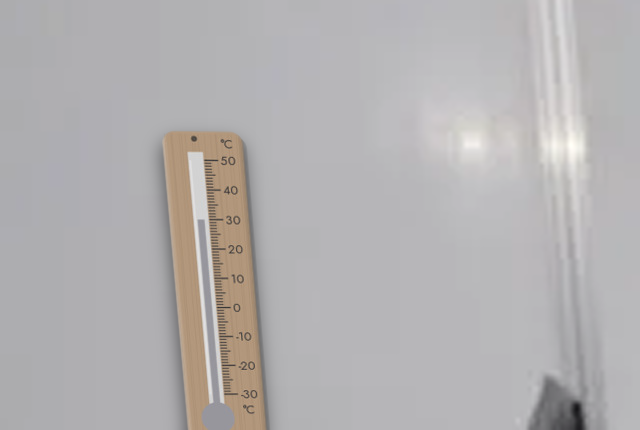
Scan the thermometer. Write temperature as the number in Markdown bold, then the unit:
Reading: **30** °C
